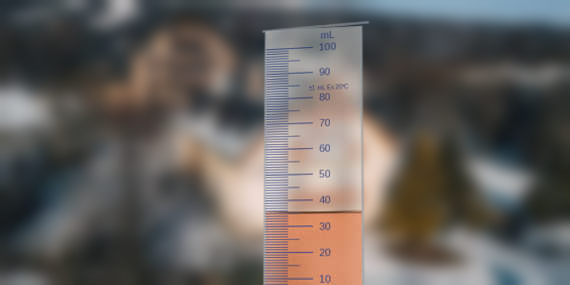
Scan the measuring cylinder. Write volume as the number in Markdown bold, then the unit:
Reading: **35** mL
